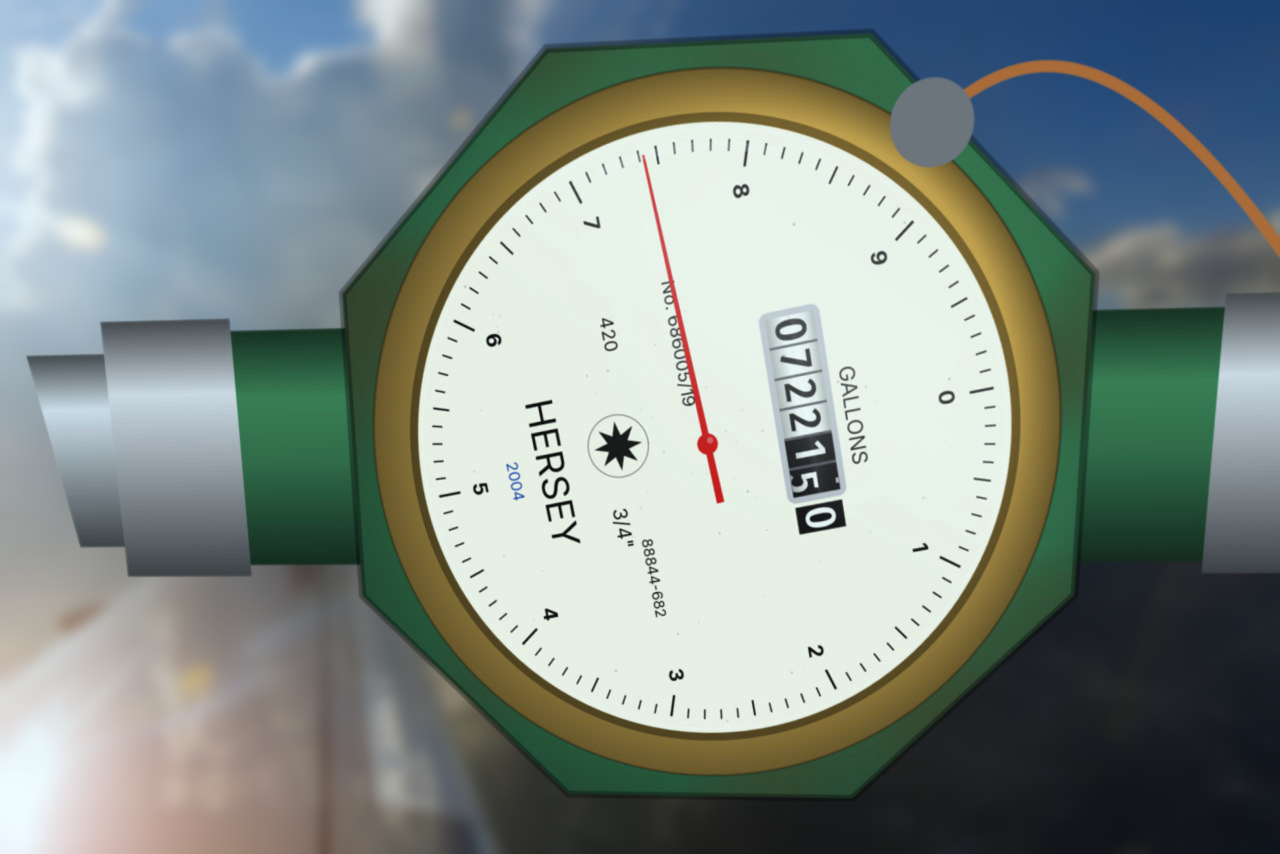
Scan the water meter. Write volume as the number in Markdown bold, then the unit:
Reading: **722147.4** gal
